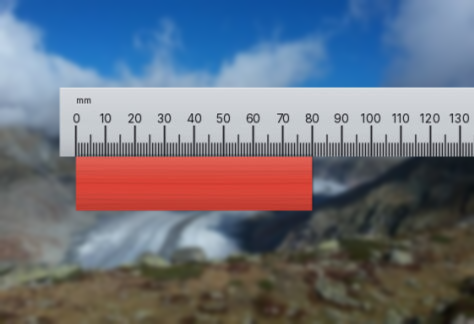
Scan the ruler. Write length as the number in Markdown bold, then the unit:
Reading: **80** mm
